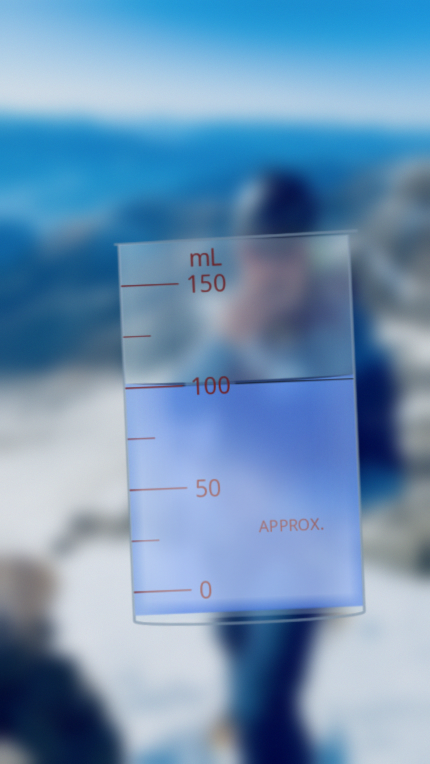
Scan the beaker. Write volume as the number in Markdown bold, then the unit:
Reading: **100** mL
